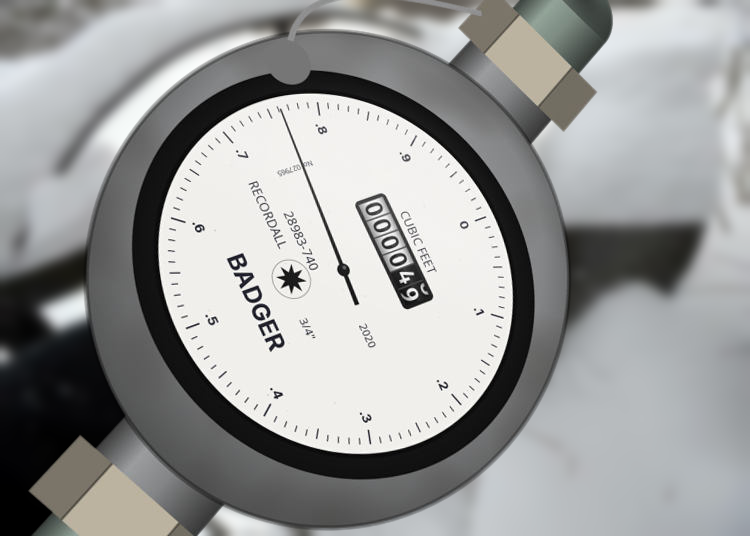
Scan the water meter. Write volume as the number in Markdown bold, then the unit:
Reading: **48.76** ft³
